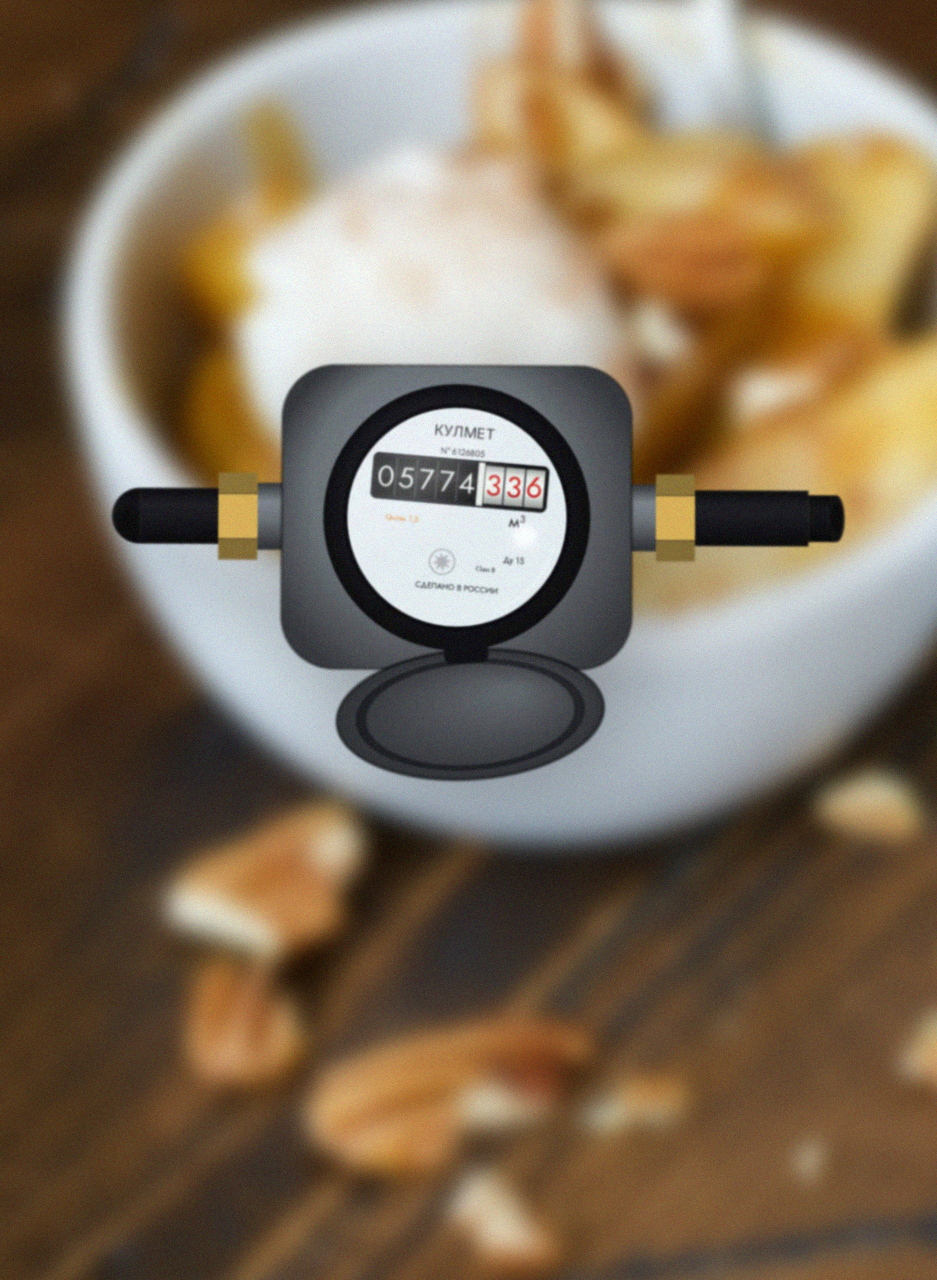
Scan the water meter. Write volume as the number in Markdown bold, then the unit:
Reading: **5774.336** m³
